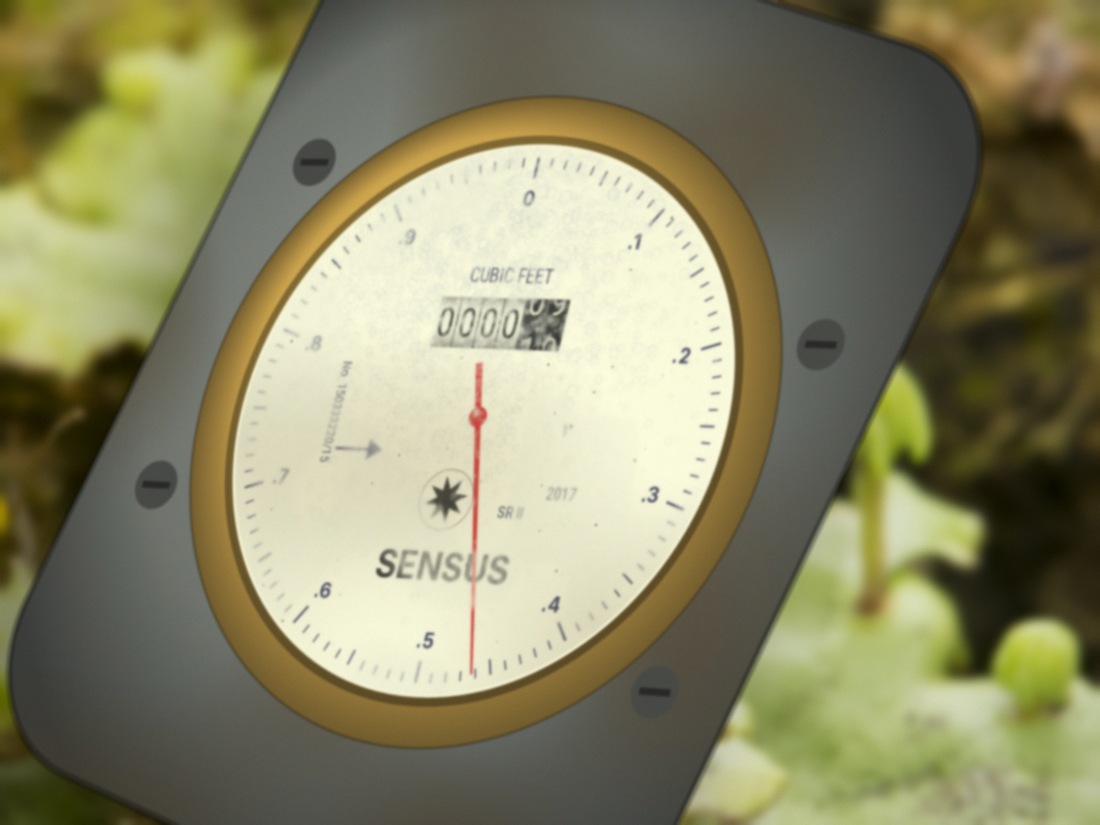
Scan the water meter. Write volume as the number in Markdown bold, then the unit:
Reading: **9.46** ft³
